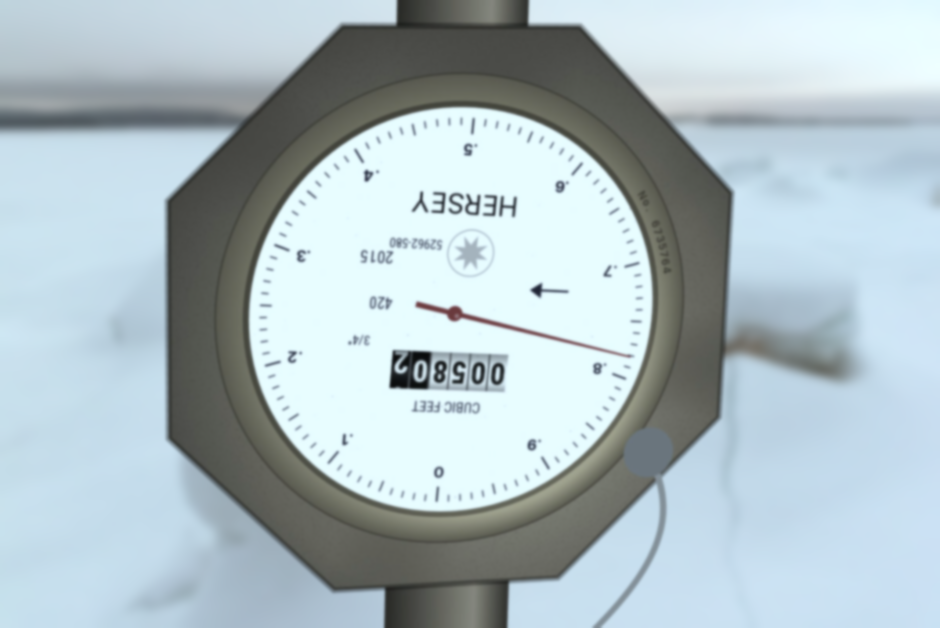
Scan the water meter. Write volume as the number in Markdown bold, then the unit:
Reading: **5801.78** ft³
